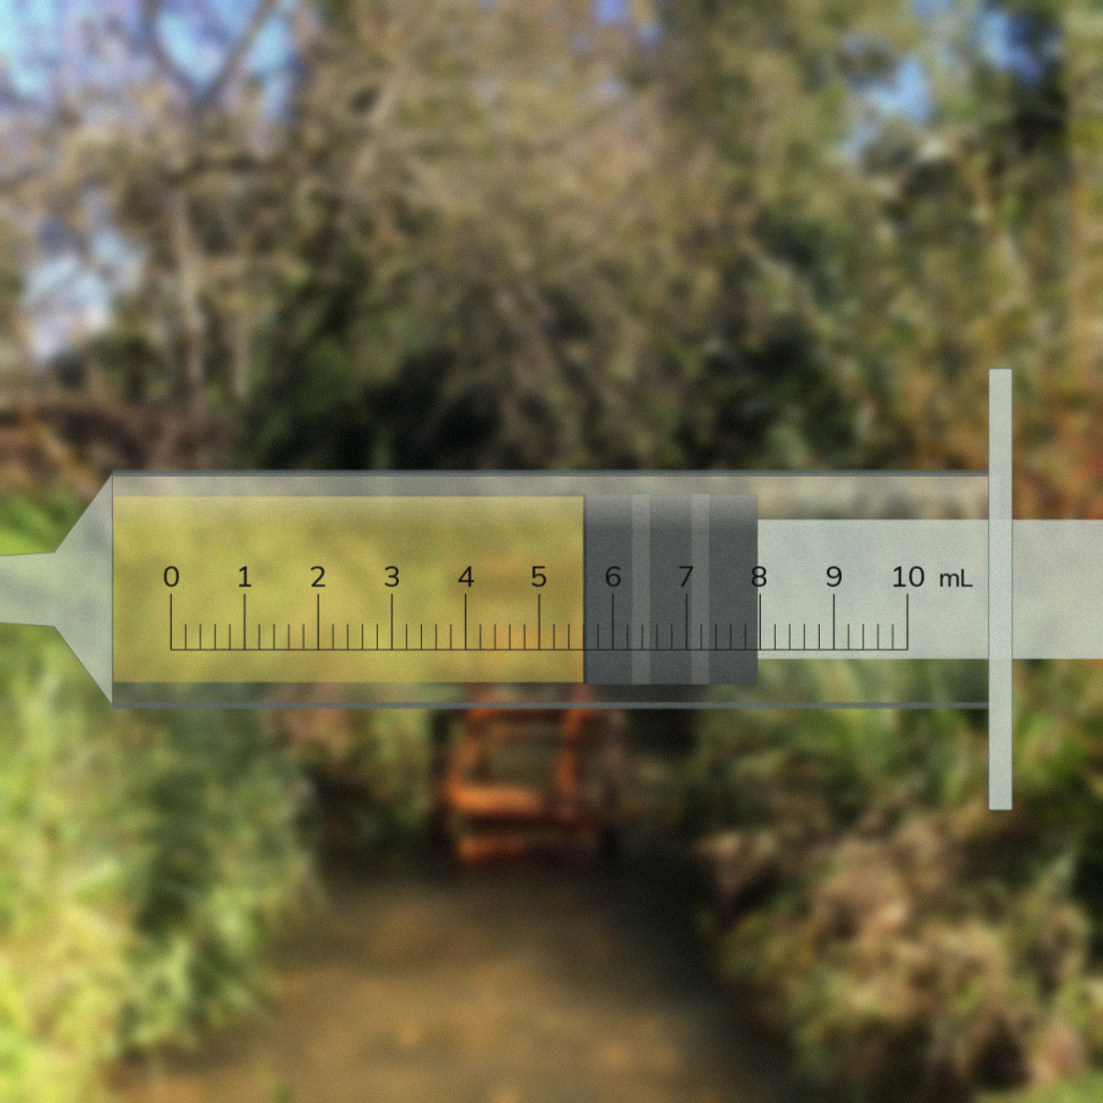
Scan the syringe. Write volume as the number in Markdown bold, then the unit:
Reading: **5.6** mL
